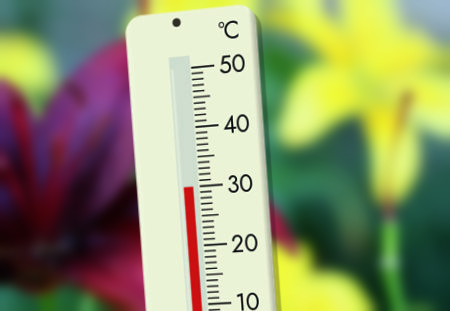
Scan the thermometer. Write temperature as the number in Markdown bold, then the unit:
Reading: **30** °C
